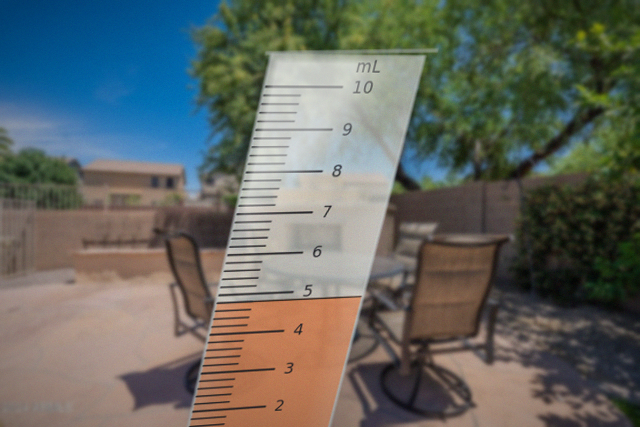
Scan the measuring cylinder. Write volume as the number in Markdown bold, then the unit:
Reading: **4.8** mL
